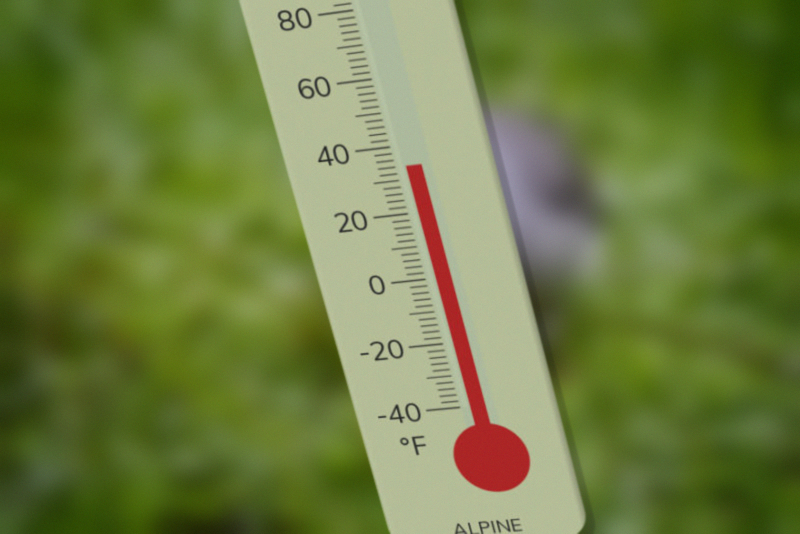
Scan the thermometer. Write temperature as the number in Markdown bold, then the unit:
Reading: **34** °F
